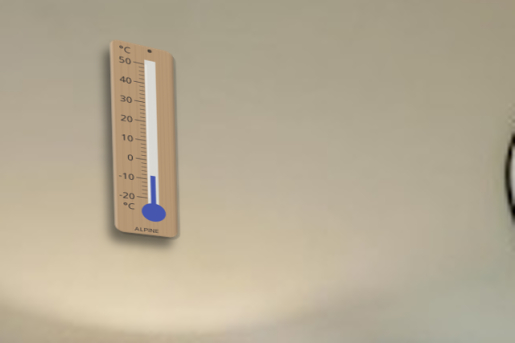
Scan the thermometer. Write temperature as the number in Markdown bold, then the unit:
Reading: **-8** °C
